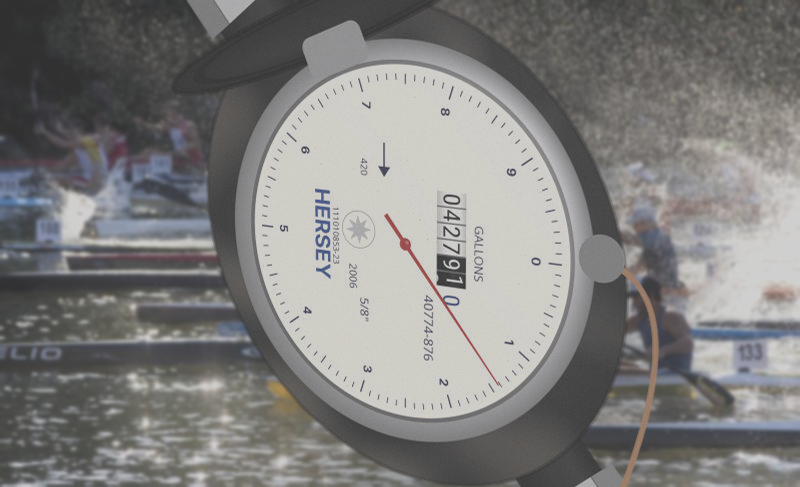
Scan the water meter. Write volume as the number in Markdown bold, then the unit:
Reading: **427911.4** gal
